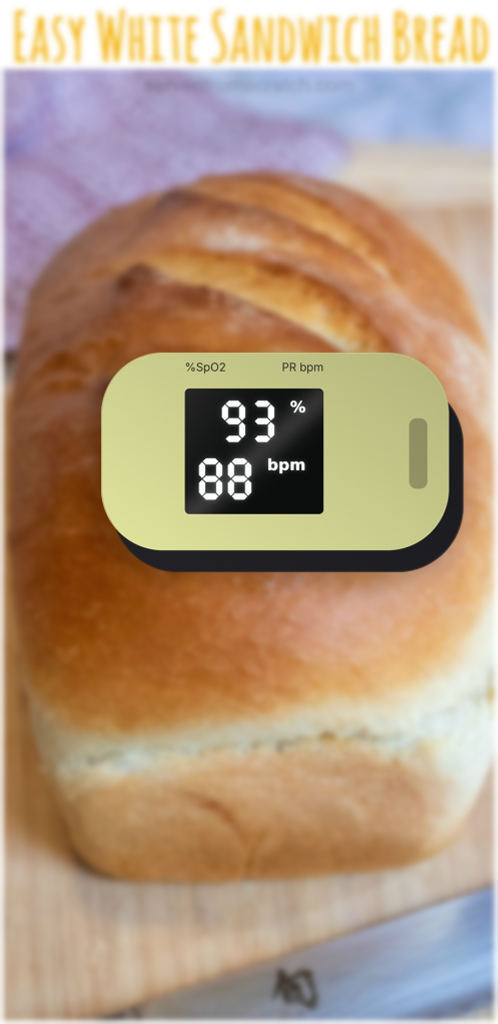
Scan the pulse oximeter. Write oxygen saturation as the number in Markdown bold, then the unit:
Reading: **93** %
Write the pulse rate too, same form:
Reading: **88** bpm
